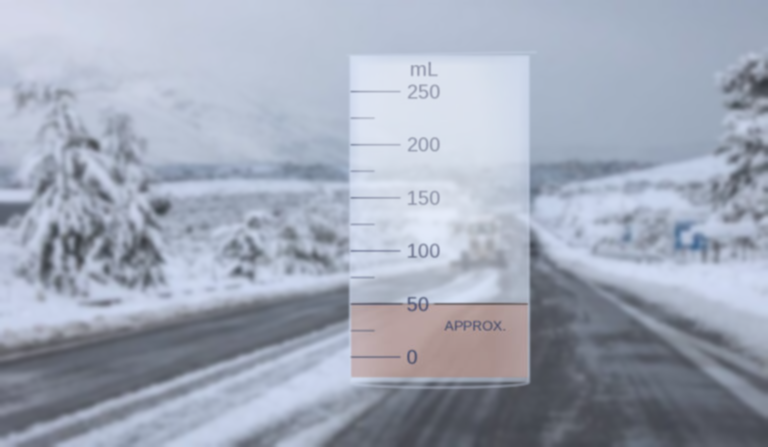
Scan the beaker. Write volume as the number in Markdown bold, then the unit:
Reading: **50** mL
